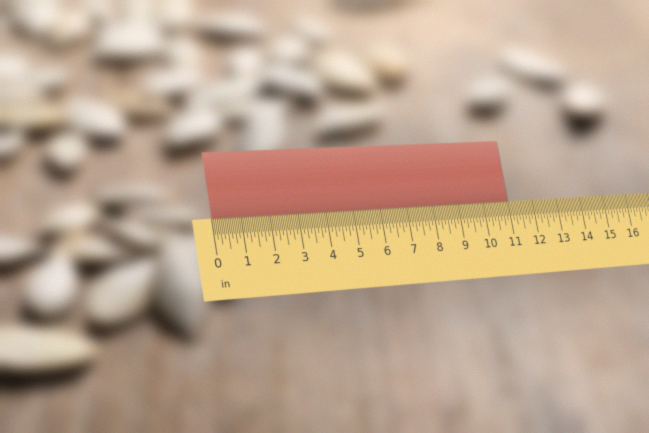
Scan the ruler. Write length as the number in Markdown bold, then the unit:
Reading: **11** in
